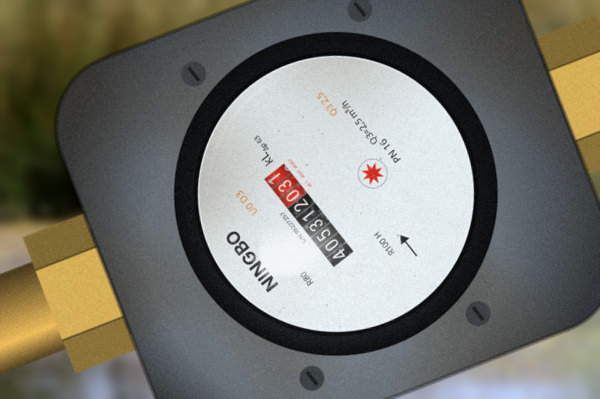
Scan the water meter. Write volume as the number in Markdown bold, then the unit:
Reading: **405312.031** kL
